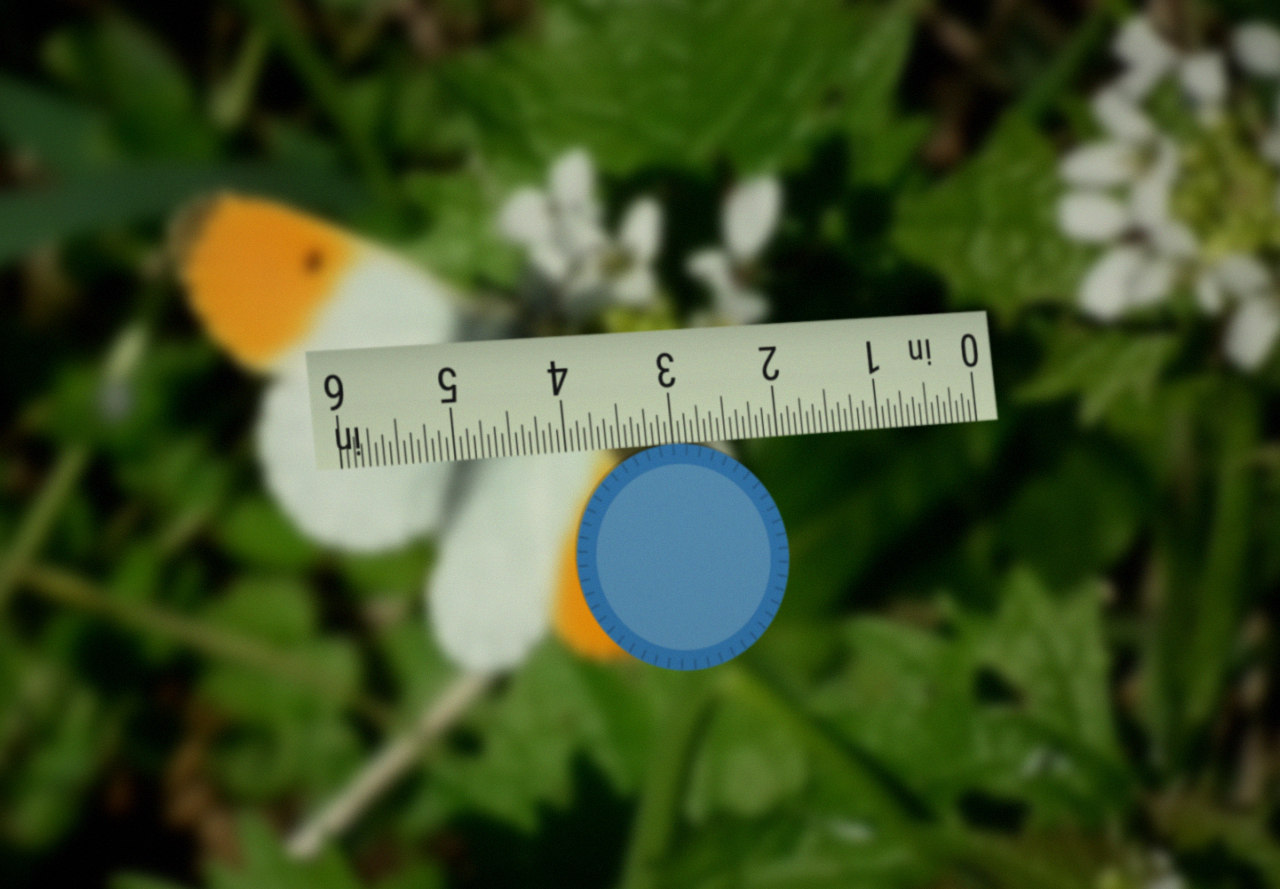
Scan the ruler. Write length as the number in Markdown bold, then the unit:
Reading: **2** in
